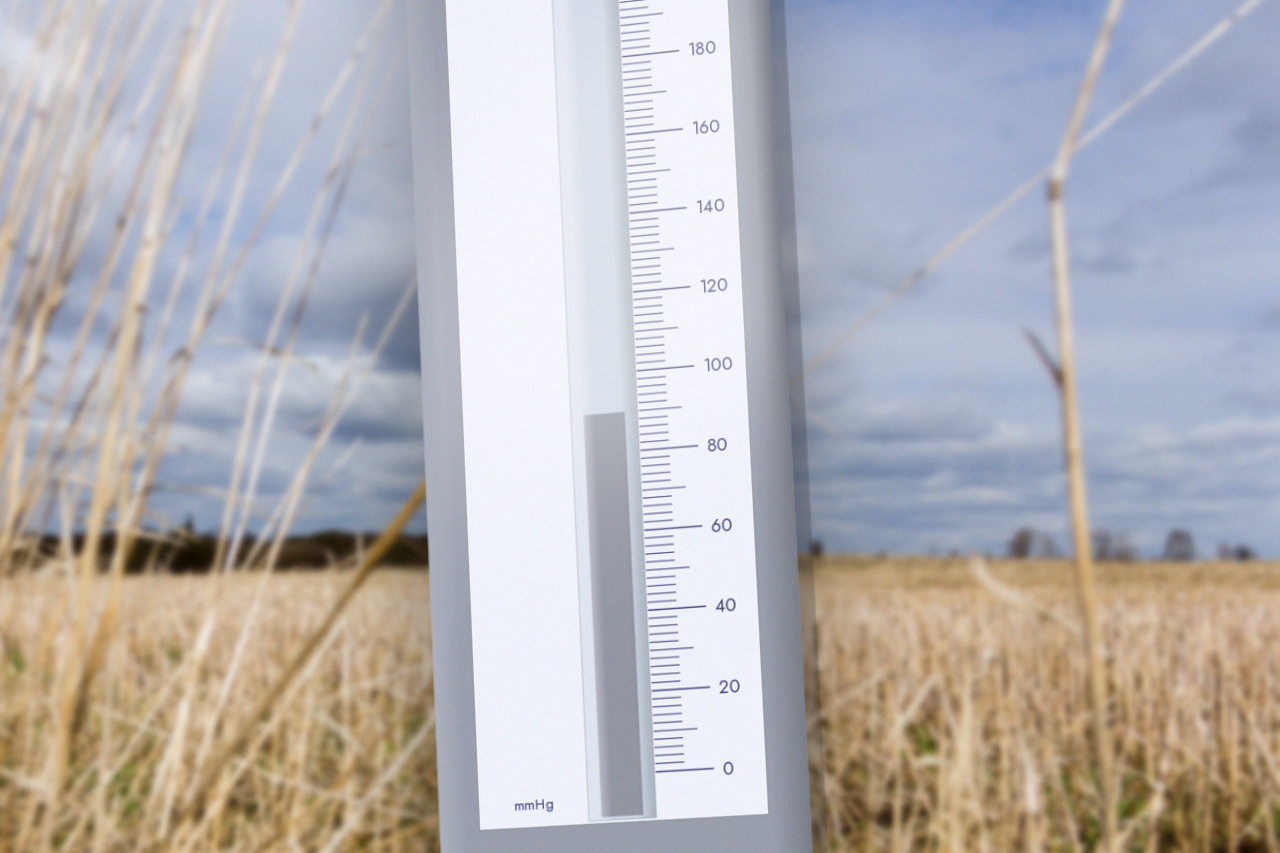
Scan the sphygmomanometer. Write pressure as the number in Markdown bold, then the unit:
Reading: **90** mmHg
